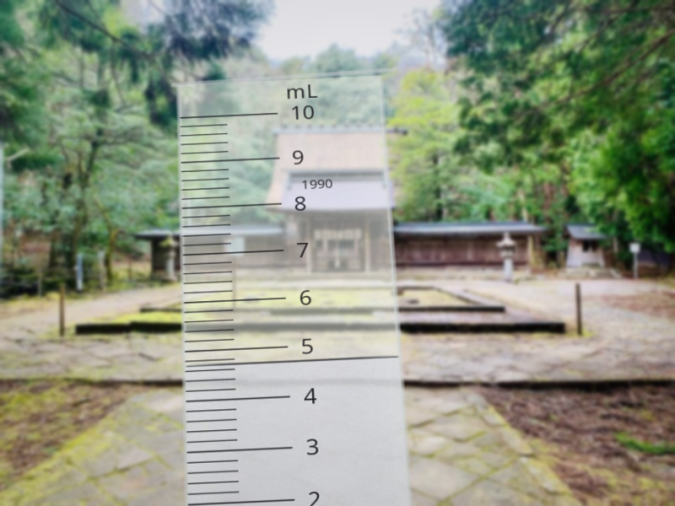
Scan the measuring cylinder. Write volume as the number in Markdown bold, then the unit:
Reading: **4.7** mL
